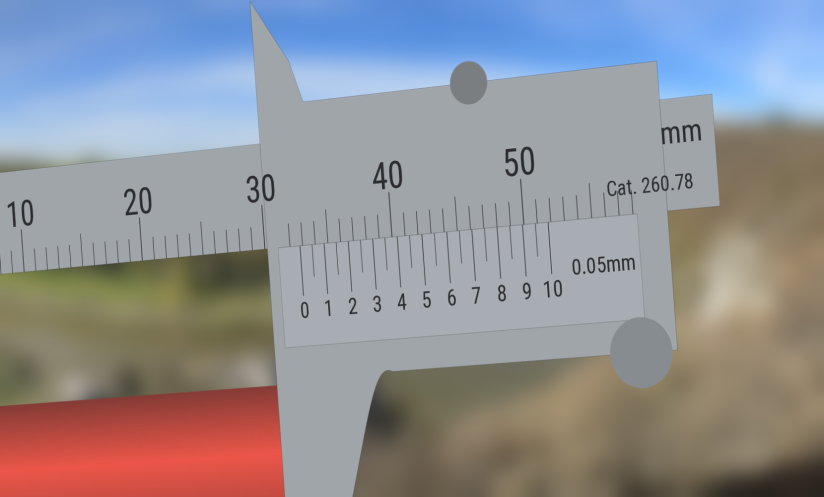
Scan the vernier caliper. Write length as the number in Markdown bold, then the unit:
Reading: **32.8** mm
